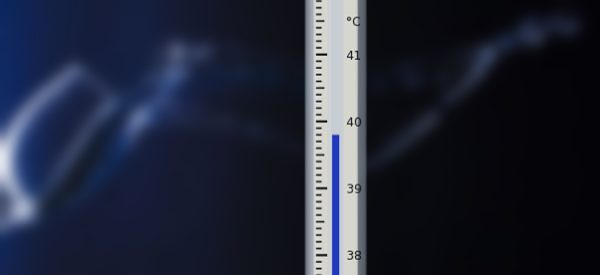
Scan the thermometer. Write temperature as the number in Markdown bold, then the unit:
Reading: **39.8** °C
